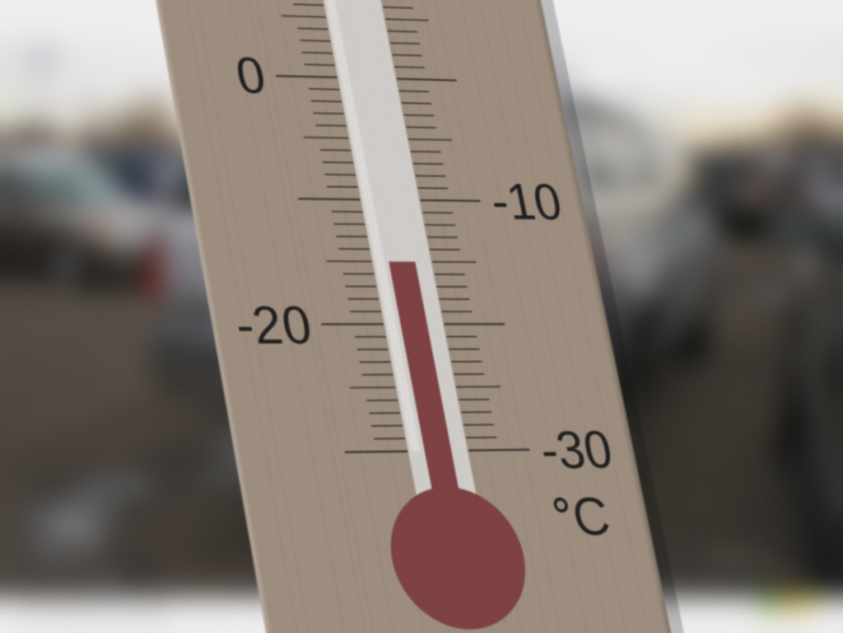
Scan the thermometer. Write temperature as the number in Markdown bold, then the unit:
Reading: **-15** °C
